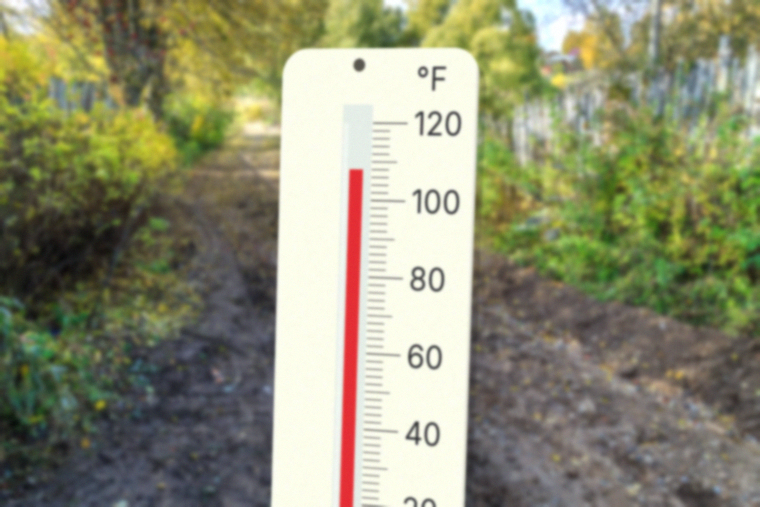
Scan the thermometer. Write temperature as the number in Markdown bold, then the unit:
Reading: **108** °F
